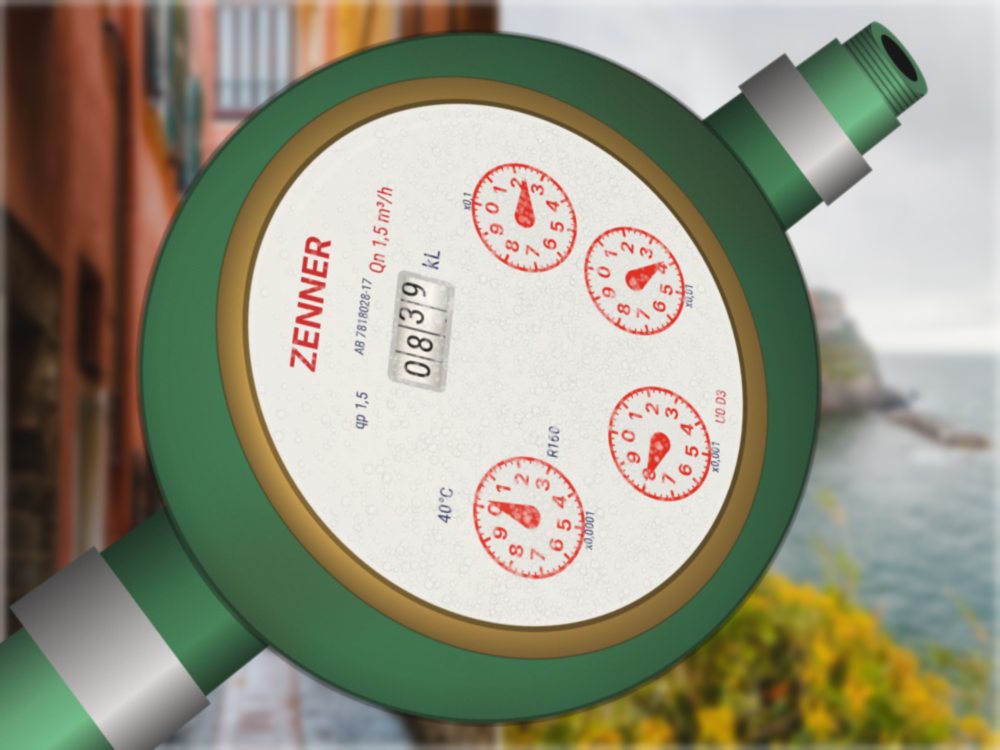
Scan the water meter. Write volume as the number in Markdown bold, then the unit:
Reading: **839.2380** kL
